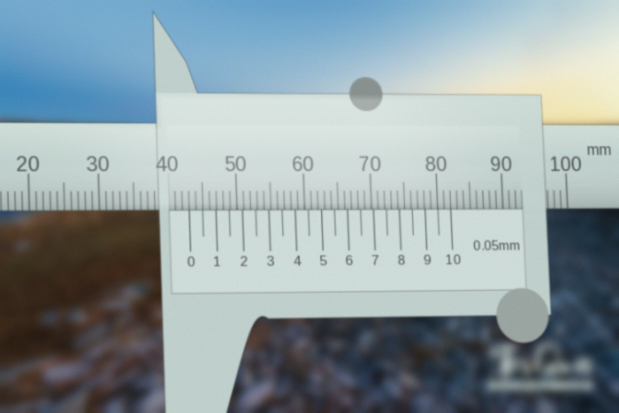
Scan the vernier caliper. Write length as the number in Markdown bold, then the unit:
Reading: **43.0** mm
